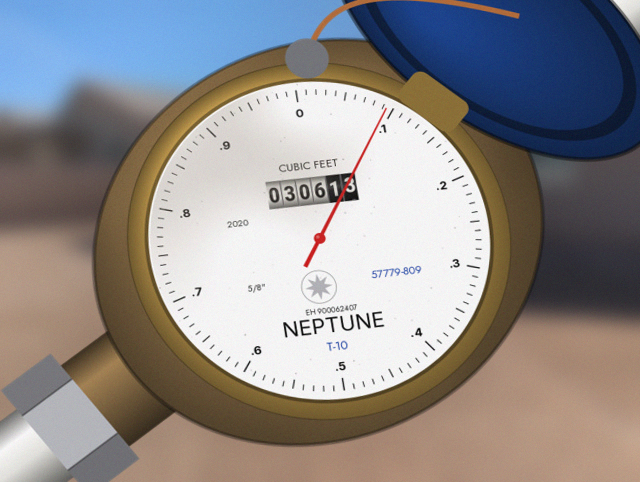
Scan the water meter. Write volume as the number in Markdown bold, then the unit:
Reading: **30613.09** ft³
